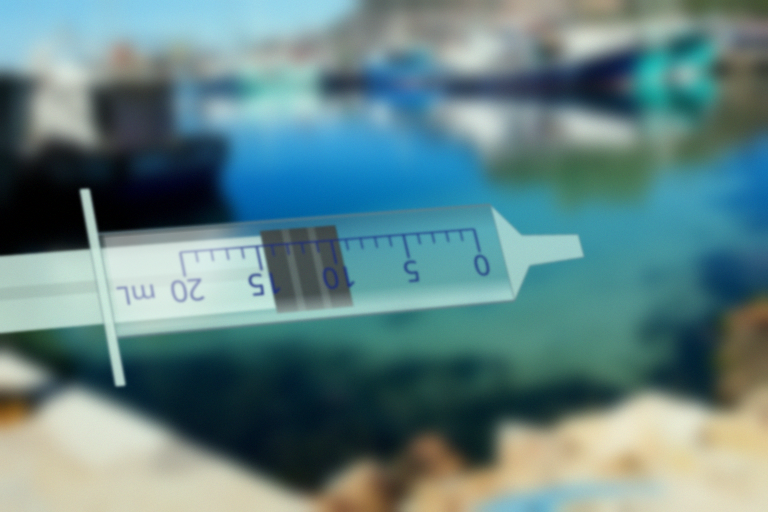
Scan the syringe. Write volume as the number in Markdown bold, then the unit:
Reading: **9.5** mL
